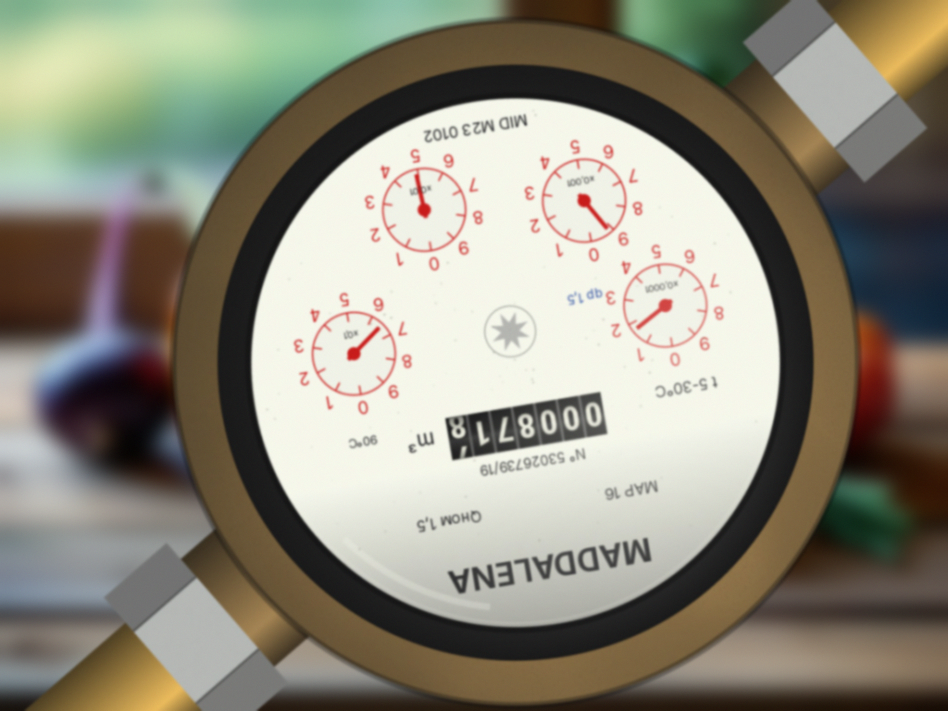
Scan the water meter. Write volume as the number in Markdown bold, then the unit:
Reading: **8717.6491** m³
